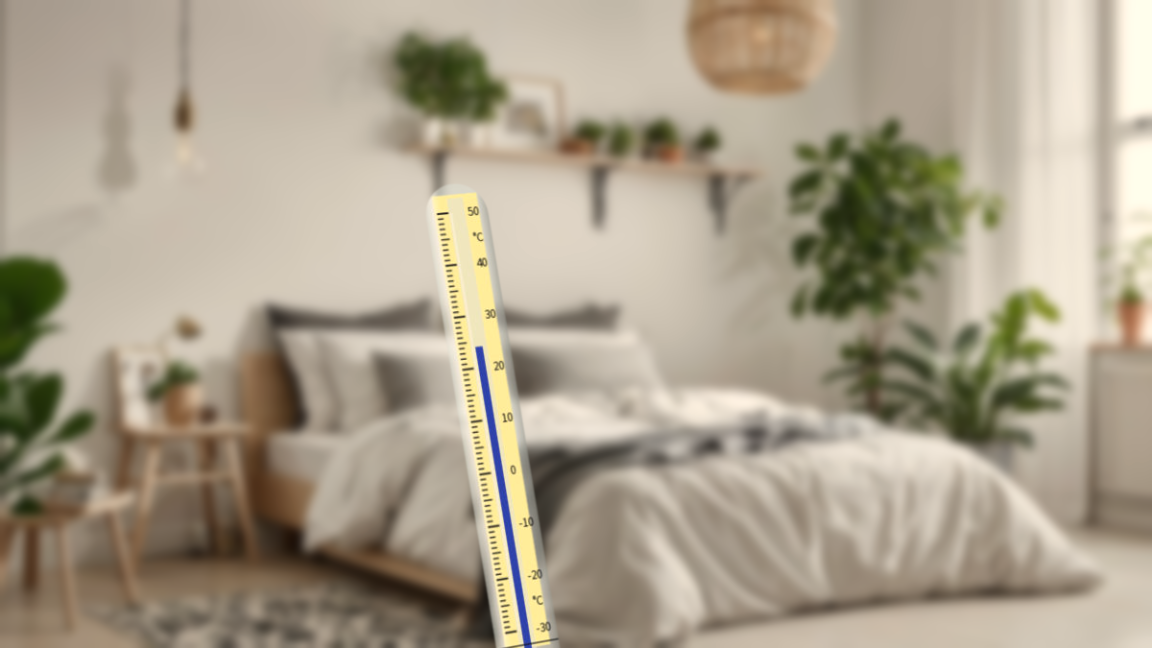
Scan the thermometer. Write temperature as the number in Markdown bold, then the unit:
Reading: **24** °C
